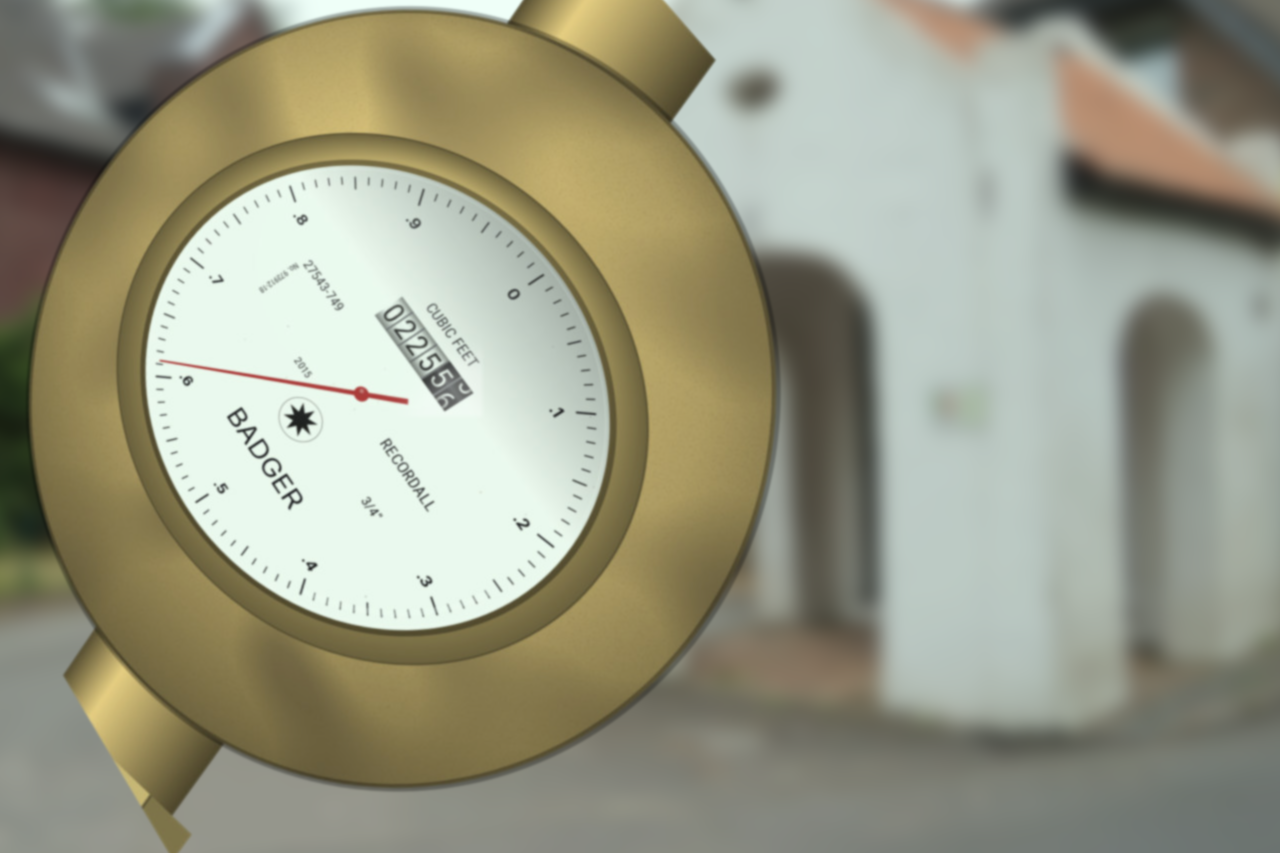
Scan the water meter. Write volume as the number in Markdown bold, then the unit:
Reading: **22555.61** ft³
